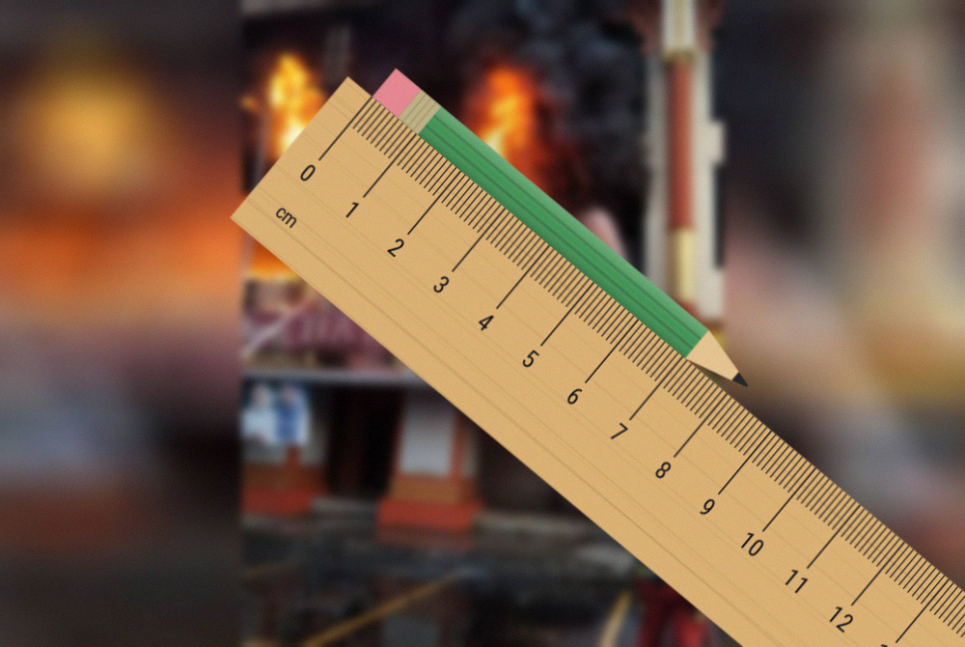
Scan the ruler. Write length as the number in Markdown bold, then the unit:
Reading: **8.2** cm
